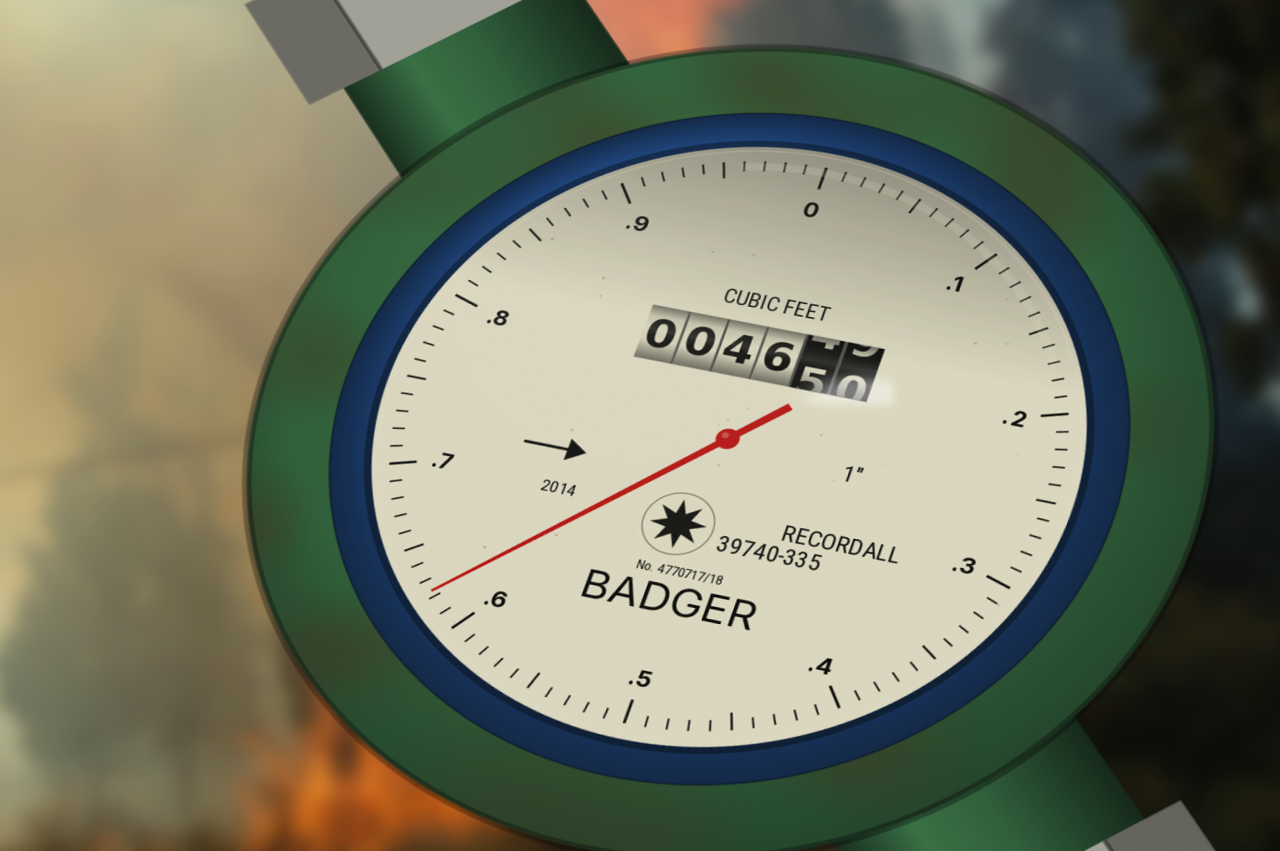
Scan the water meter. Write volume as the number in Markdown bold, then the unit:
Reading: **4649.62** ft³
